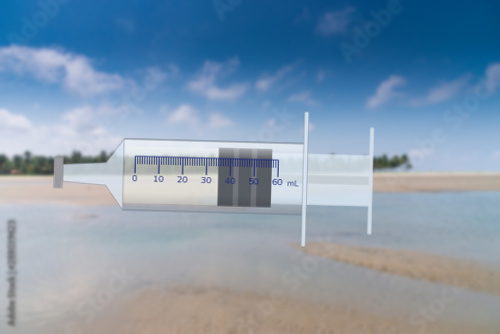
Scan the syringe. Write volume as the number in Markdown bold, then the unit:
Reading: **35** mL
